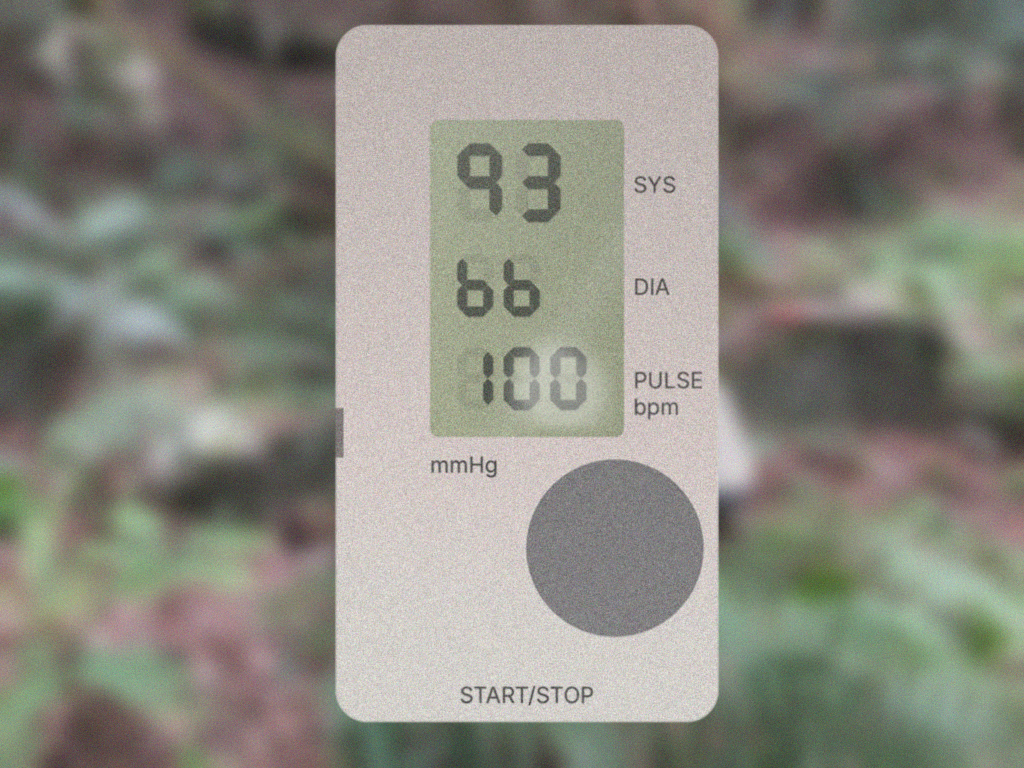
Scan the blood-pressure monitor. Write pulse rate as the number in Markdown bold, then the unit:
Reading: **100** bpm
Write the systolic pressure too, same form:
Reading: **93** mmHg
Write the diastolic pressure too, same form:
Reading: **66** mmHg
